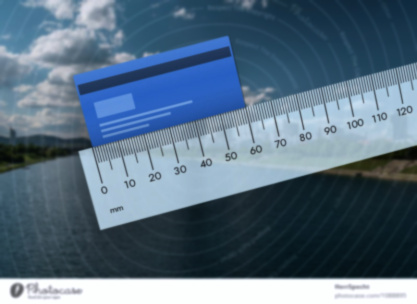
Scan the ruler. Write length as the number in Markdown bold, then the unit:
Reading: **60** mm
